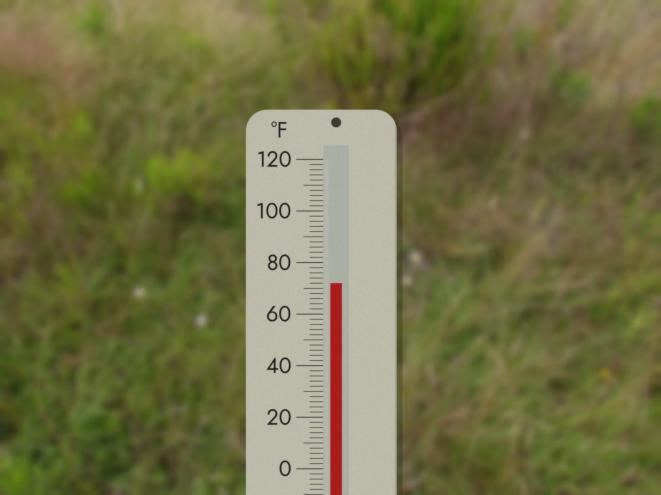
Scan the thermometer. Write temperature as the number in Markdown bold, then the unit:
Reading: **72** °F
